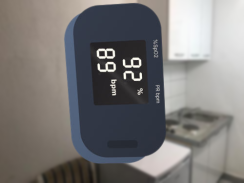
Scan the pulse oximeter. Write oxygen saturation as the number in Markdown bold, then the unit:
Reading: **92** %
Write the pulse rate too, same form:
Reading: **89** bpm
